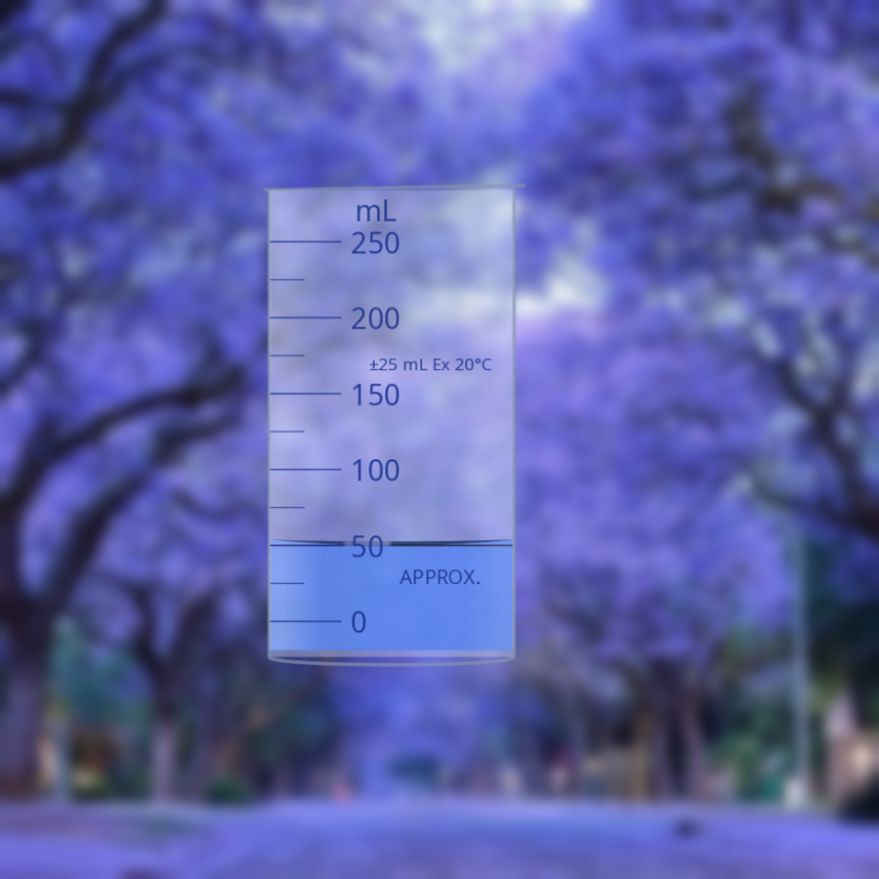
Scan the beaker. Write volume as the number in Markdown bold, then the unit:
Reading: **50** mL
